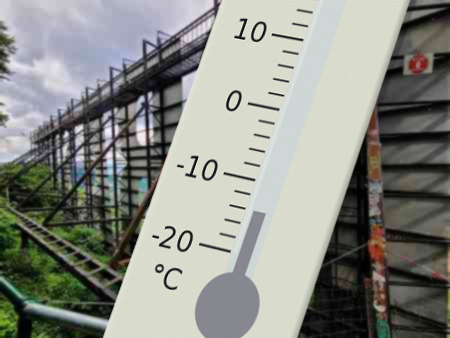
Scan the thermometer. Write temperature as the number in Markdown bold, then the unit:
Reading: **-14** °C
